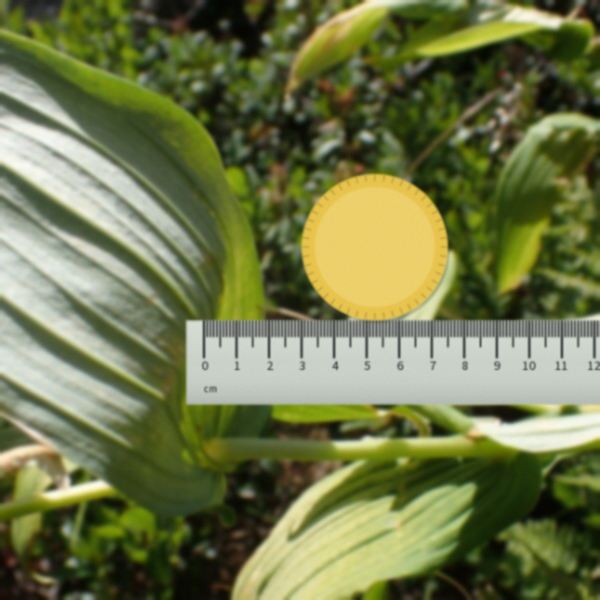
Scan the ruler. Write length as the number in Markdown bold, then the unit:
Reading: **4.5** cm
